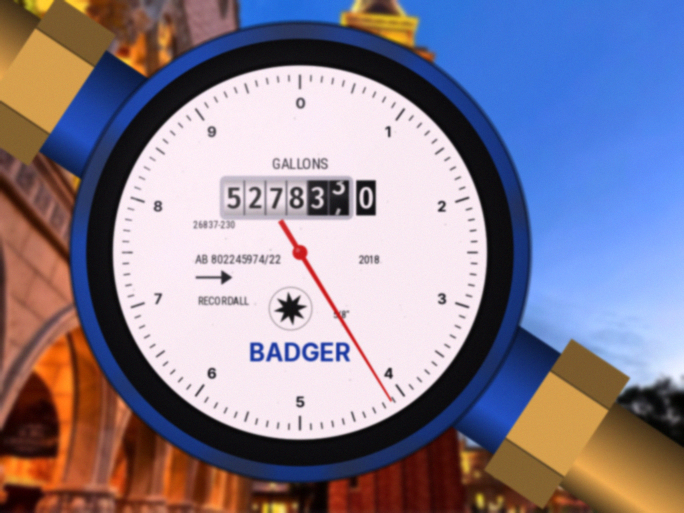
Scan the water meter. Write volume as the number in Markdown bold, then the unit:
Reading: **5278334.1** gal
